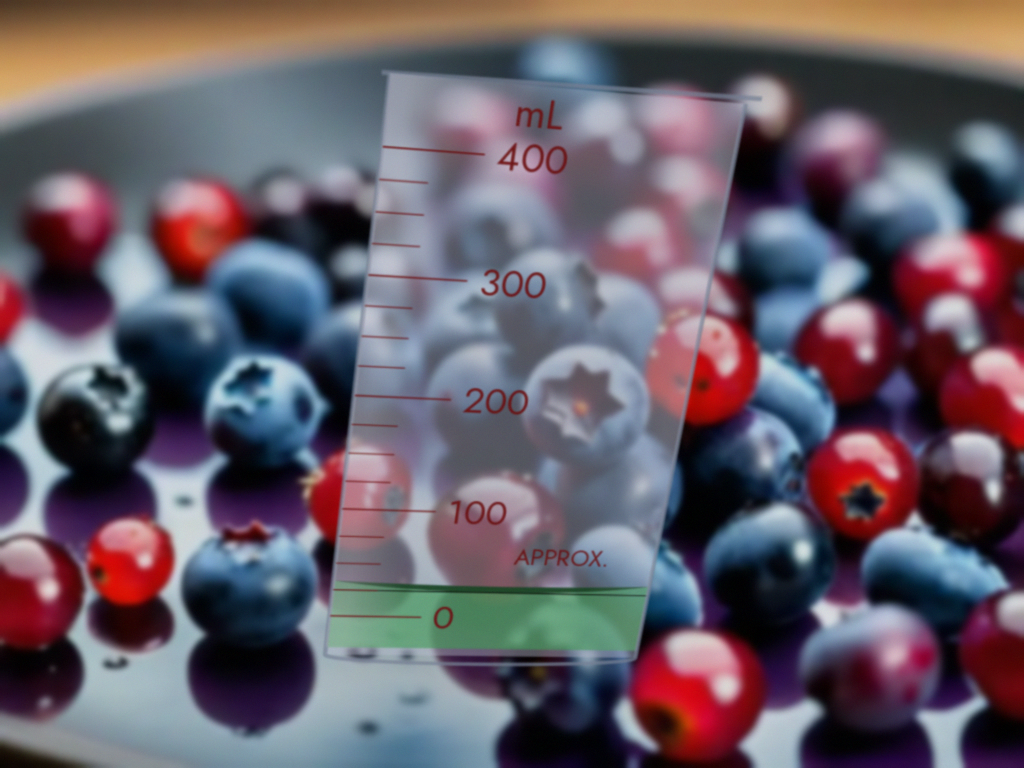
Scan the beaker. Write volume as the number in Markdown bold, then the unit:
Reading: **25** mL
